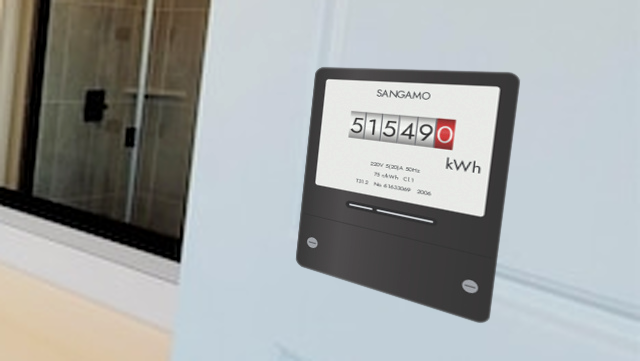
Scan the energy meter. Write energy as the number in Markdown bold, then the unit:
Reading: **51549.0** kWh
